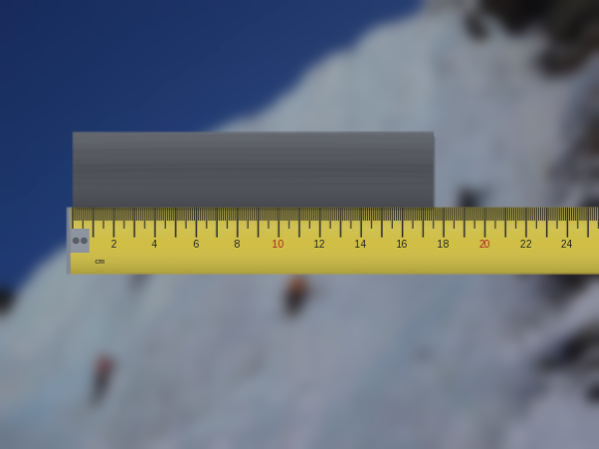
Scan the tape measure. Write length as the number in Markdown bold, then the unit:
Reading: **17.5** cm
